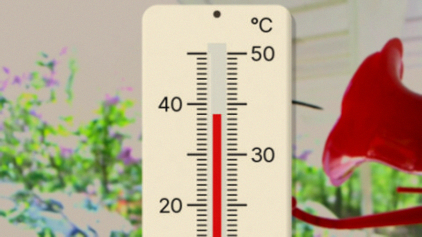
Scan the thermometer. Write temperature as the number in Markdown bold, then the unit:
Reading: **38** °C
